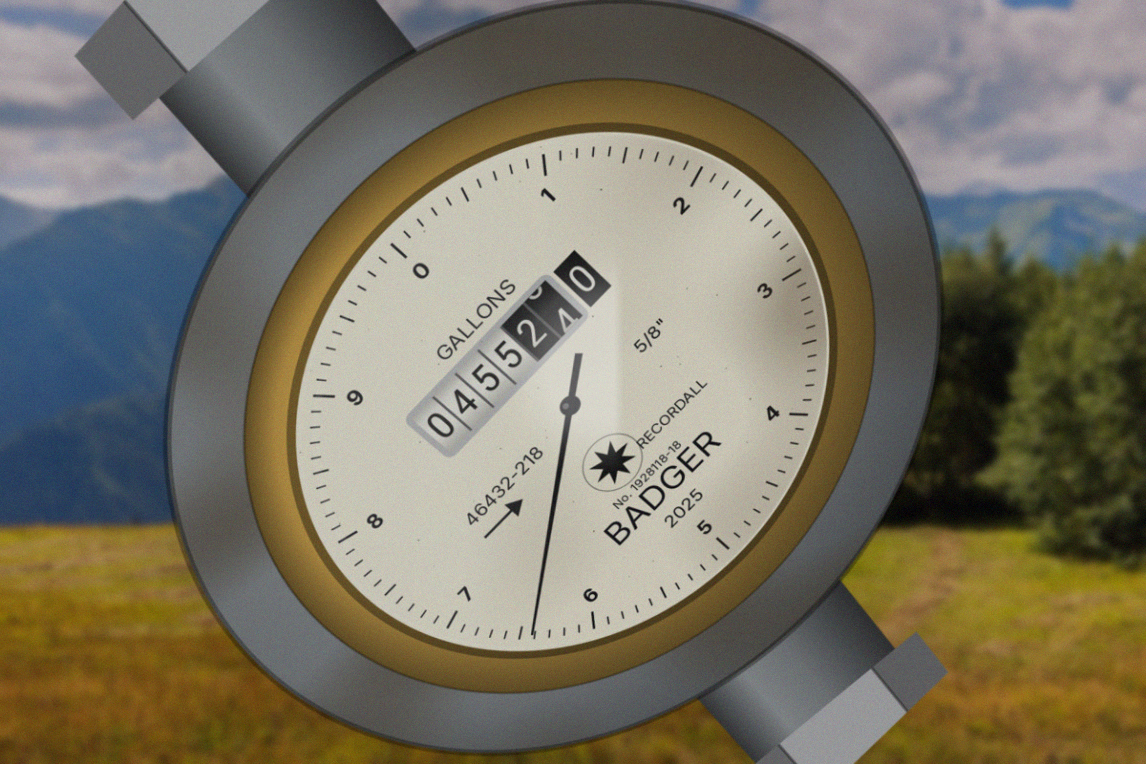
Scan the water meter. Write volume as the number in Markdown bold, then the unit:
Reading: **455236.4** gal
